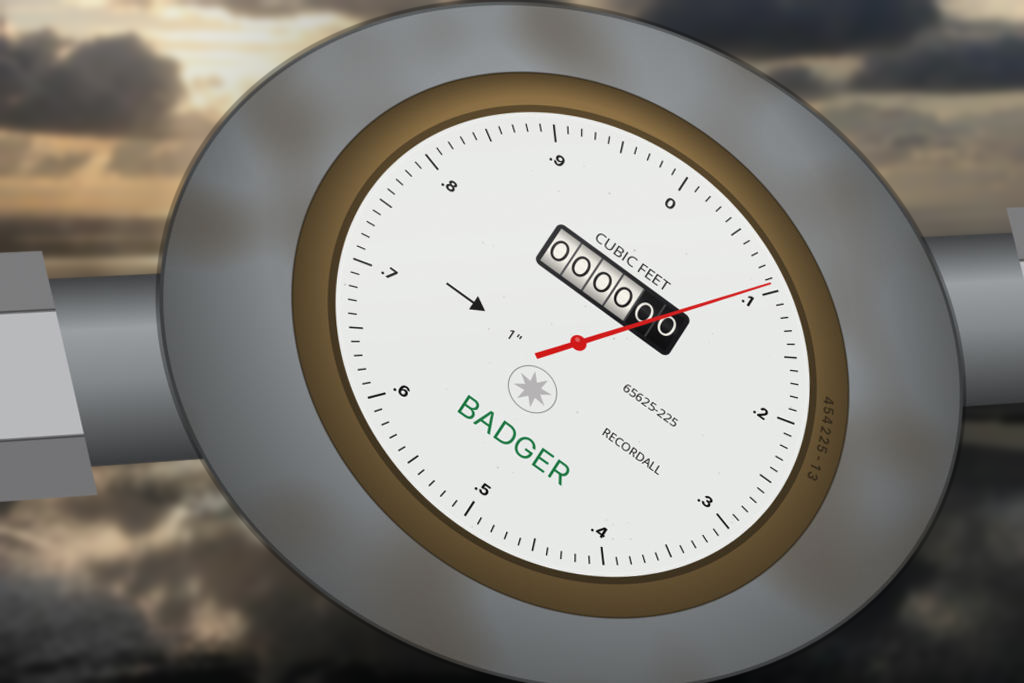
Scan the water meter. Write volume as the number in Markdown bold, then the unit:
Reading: **0.09** ft³
